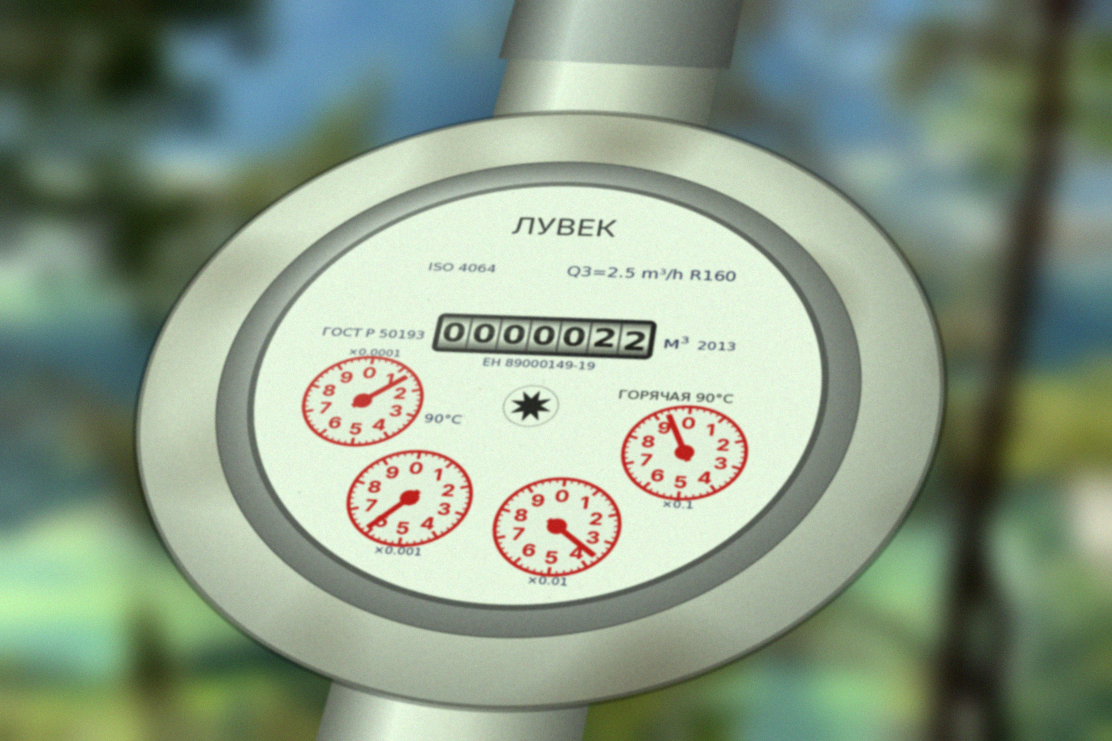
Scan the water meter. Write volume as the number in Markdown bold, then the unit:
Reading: **21.9361** m³
